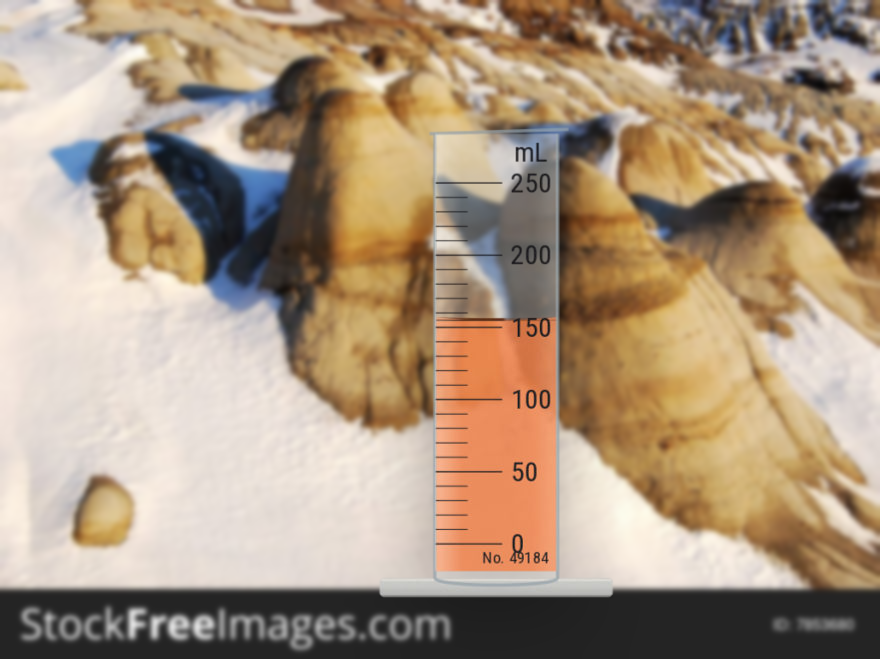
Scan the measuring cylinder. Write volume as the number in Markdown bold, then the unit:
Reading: **155** mL
